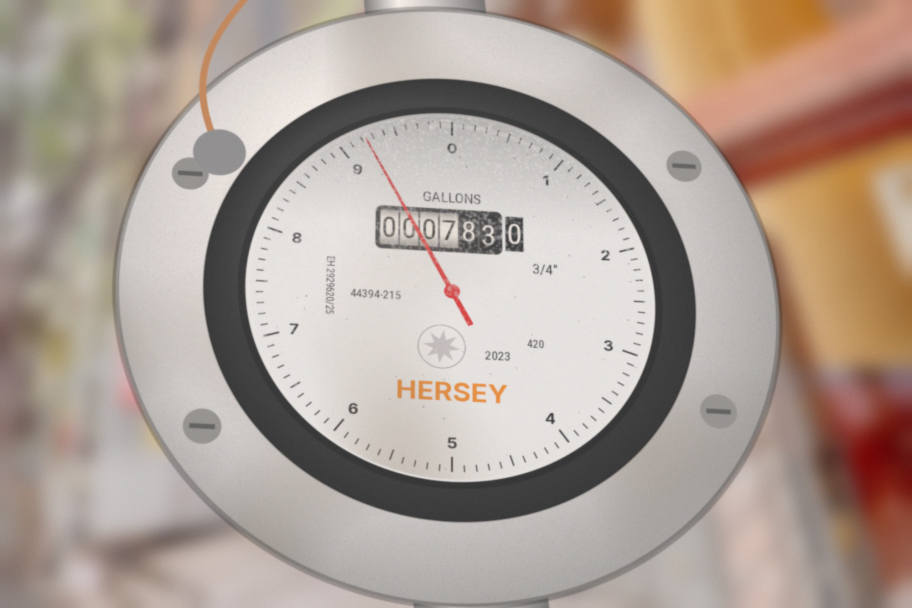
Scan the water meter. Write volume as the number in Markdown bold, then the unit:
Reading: **7829.2** gal
